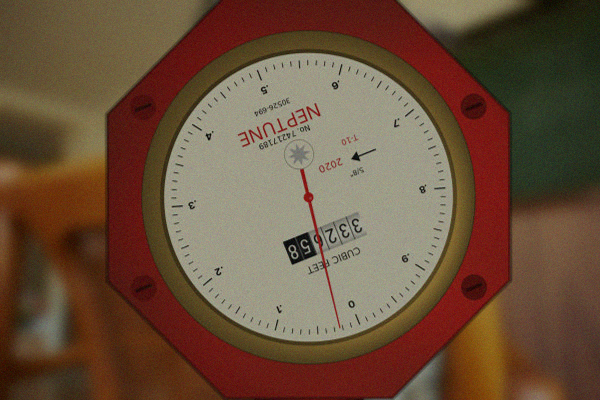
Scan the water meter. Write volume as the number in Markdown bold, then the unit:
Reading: **332658.02** ft³
